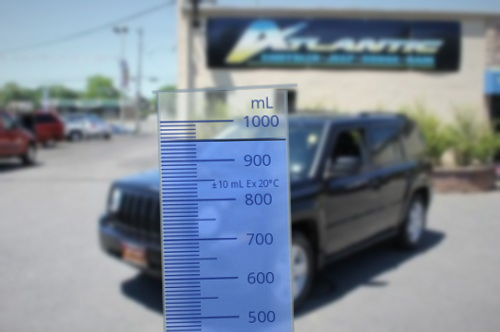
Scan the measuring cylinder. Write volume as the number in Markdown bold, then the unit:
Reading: **950** mL
